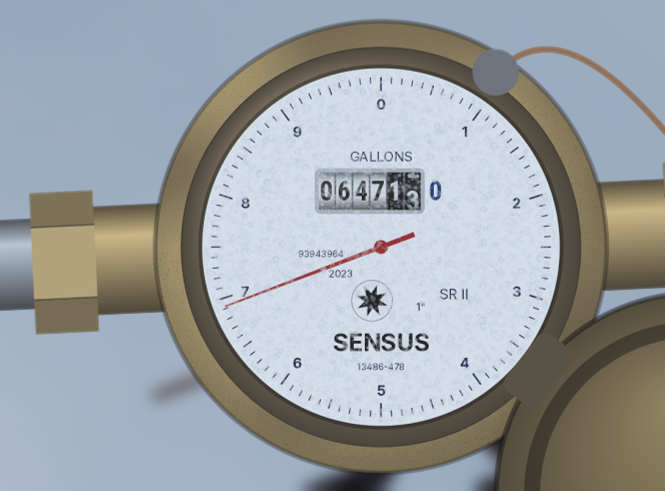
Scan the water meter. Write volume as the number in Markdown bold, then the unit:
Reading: **647126.9** gal
